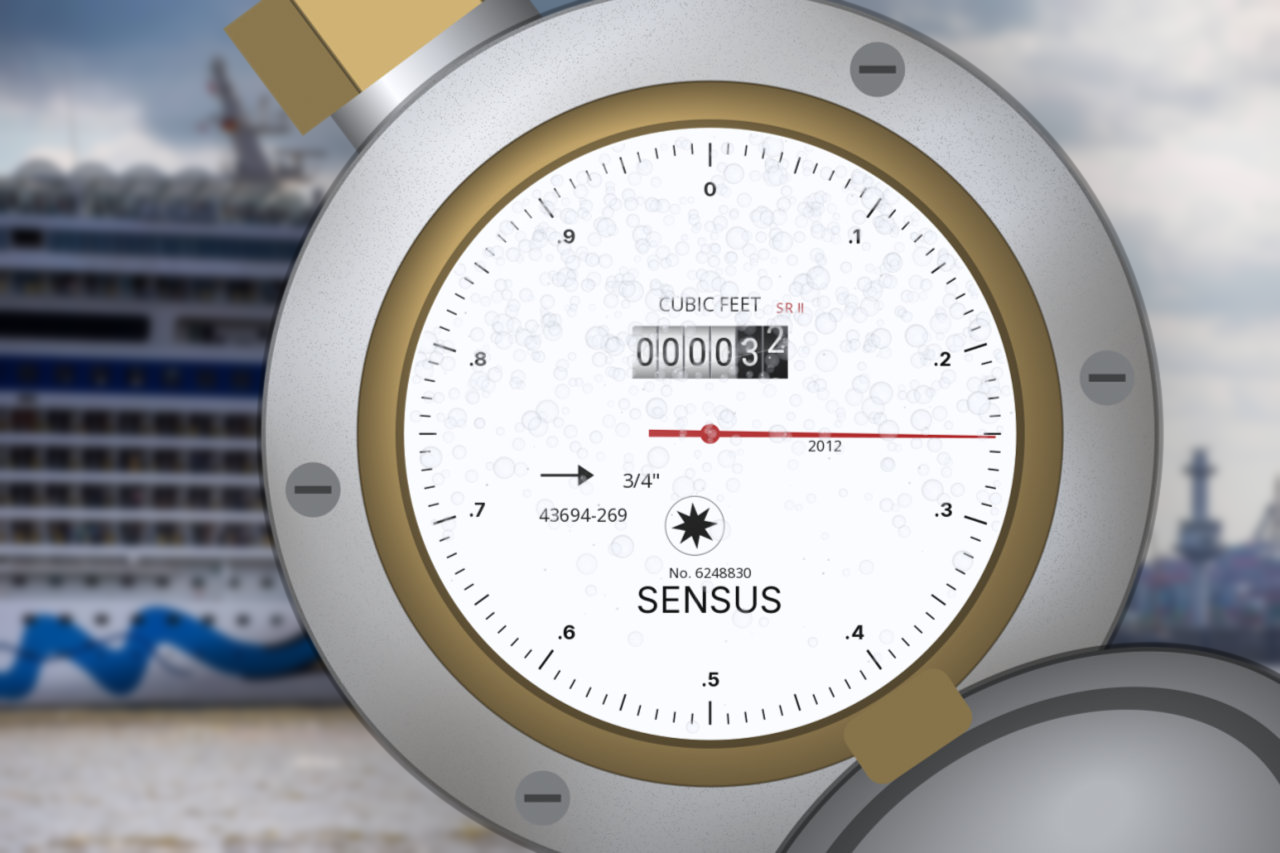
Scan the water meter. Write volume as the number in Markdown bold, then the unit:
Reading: **32.25** ft³
